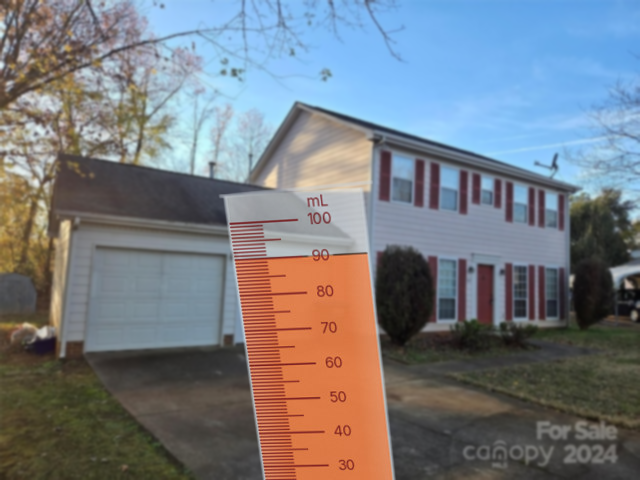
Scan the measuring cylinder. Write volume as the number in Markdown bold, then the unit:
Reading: **90** mL
